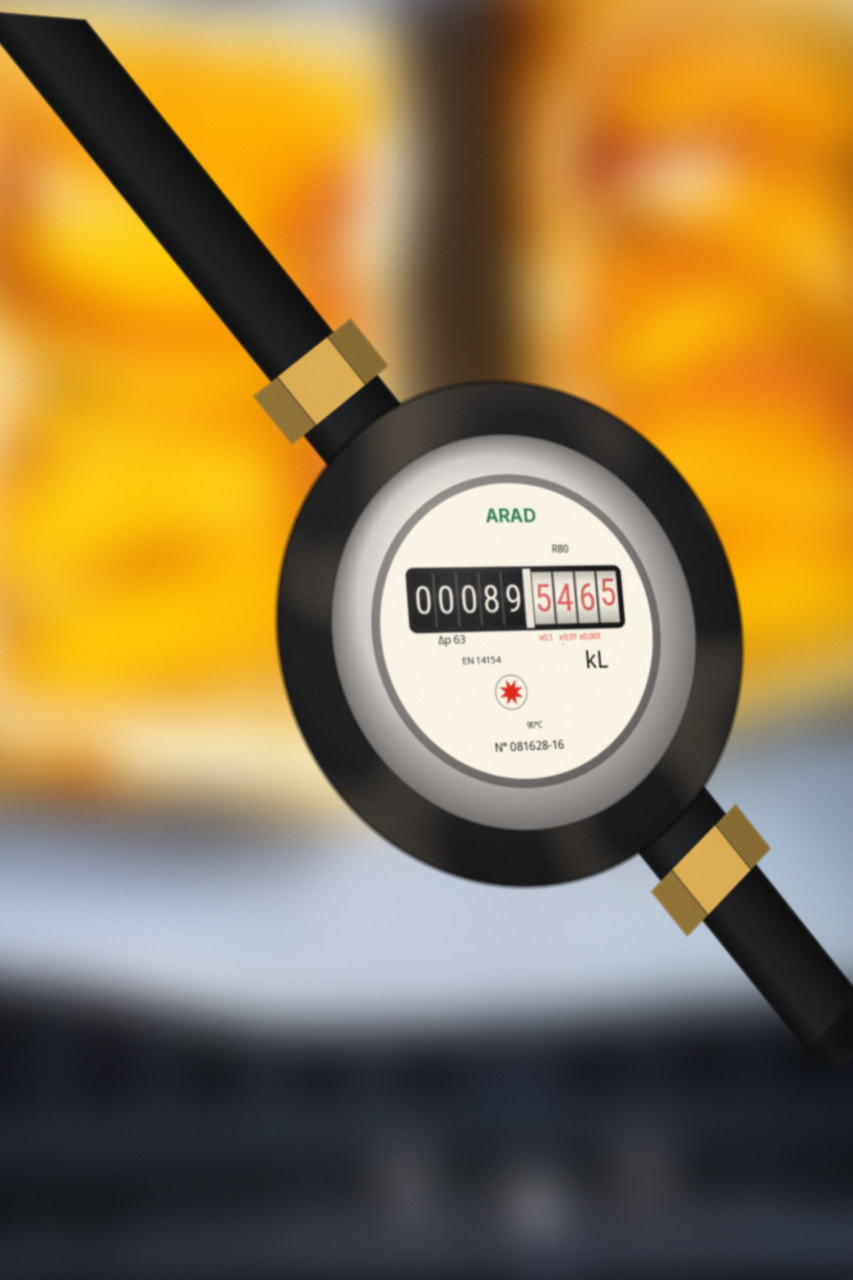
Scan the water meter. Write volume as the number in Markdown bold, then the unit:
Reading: **89.5465** kL
